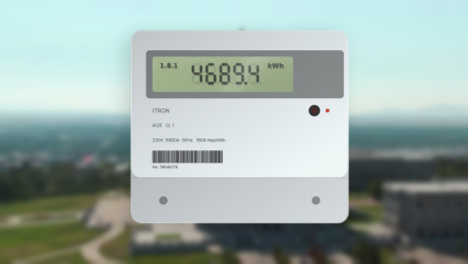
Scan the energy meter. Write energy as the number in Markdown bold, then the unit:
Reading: **4689.4** kWh
